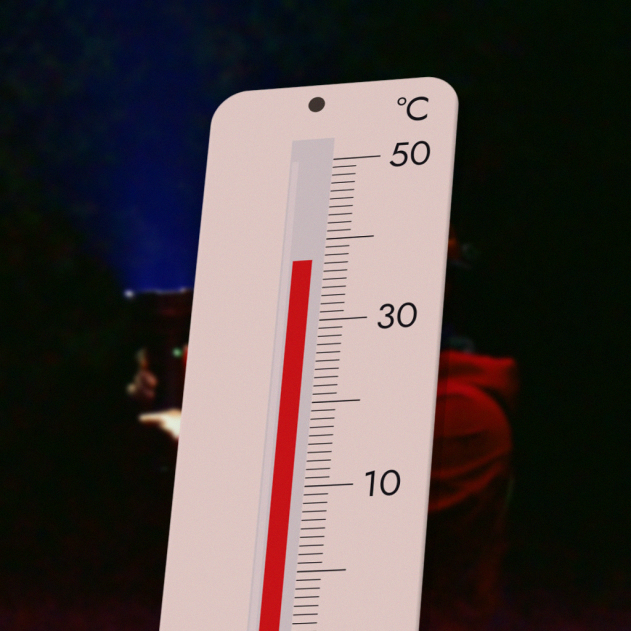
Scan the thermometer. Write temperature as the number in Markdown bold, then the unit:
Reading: **37.5** °C
